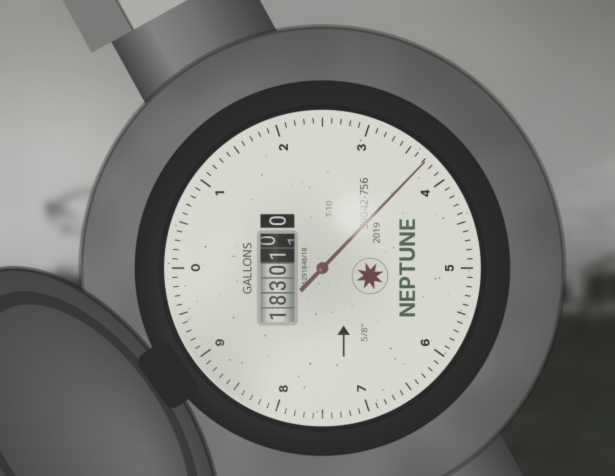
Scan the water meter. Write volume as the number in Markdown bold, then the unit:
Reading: **1830103.7** gal
